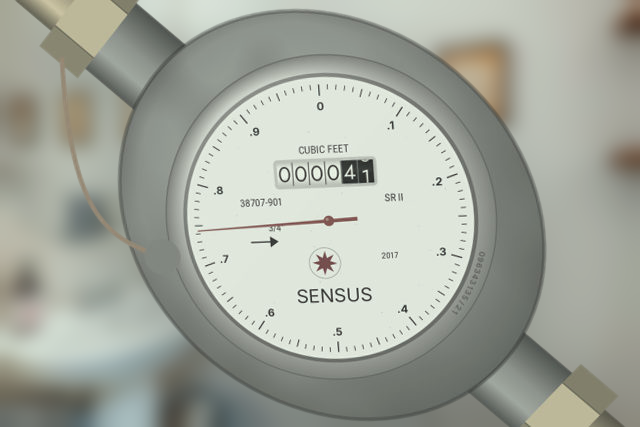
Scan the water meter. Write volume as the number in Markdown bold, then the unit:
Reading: **40.74** ft³
